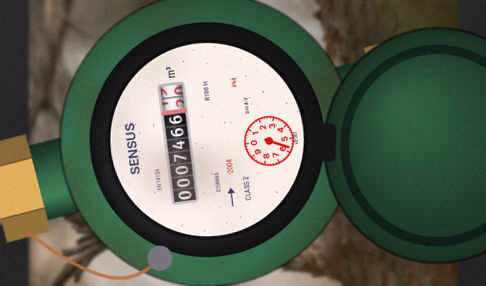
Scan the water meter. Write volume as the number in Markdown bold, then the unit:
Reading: **7466.195** m³
